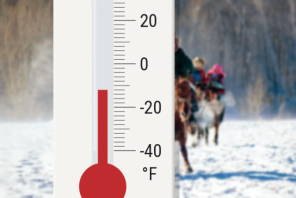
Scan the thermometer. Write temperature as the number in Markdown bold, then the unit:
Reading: **-12** °F
